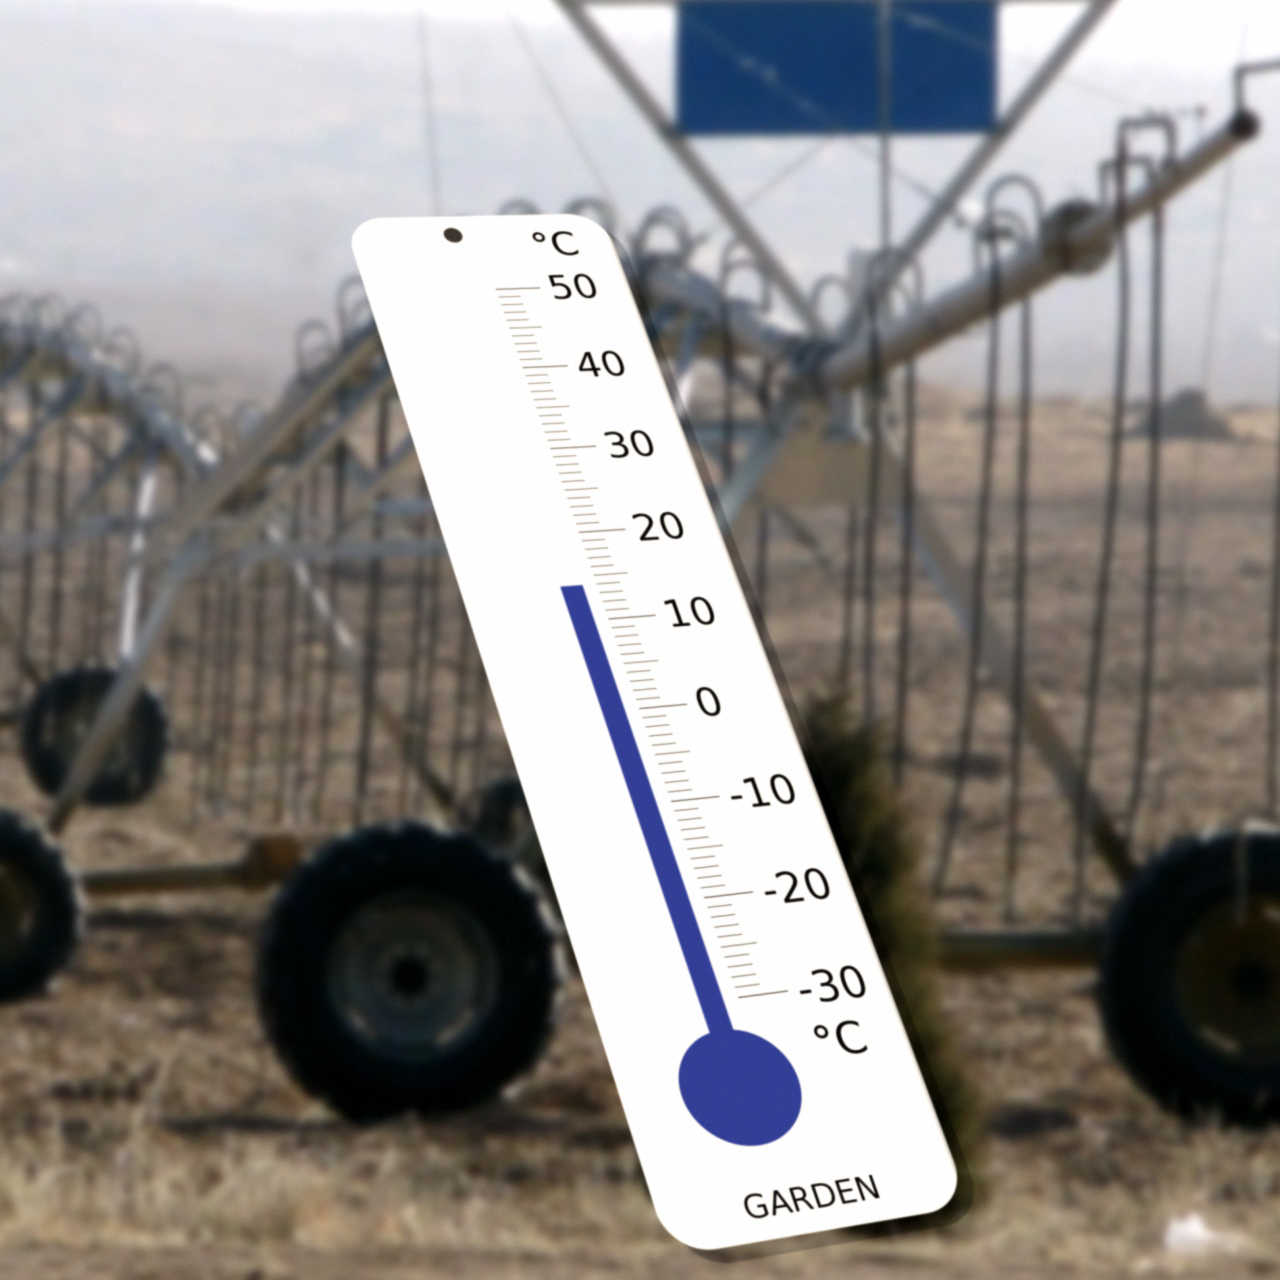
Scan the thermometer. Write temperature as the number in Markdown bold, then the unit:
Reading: **14** °C
